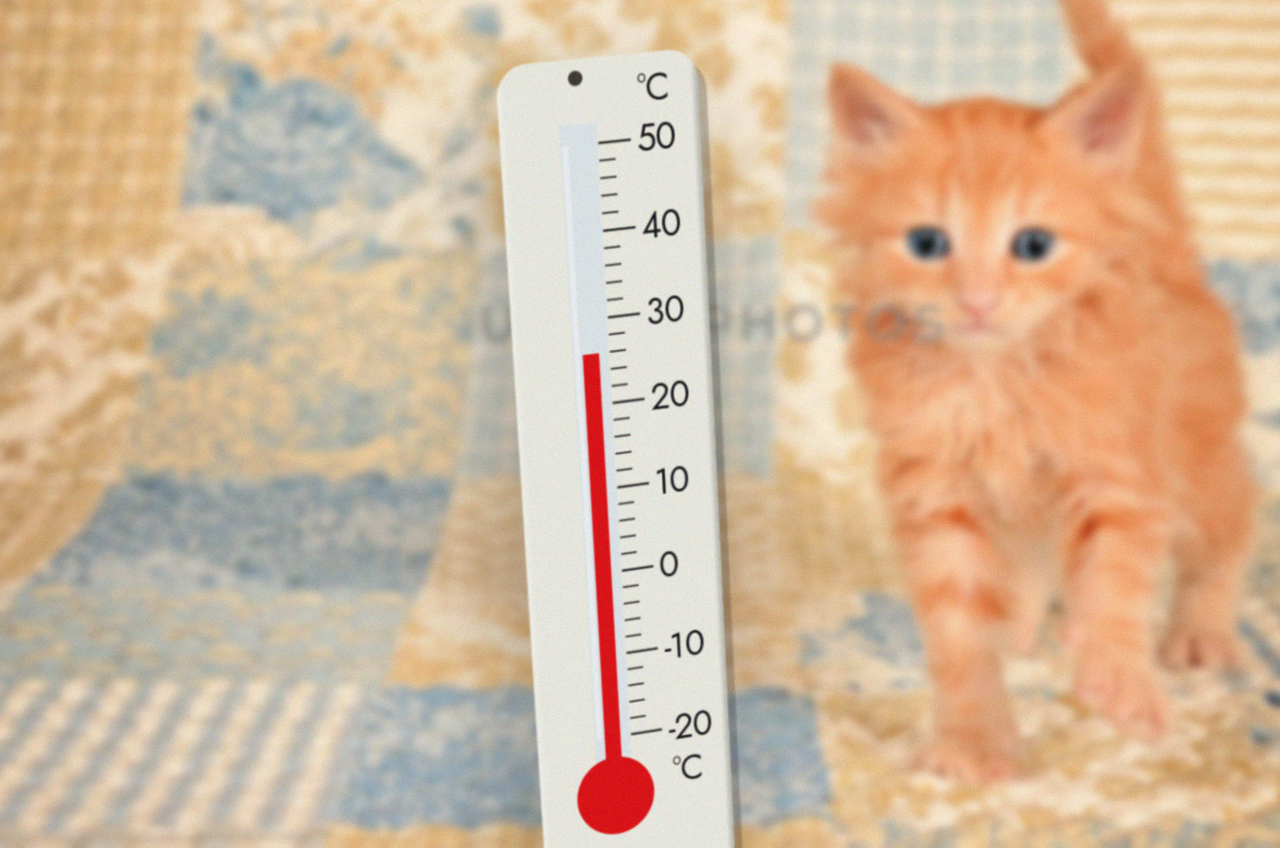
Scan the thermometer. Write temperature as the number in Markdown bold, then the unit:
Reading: **26** °C
